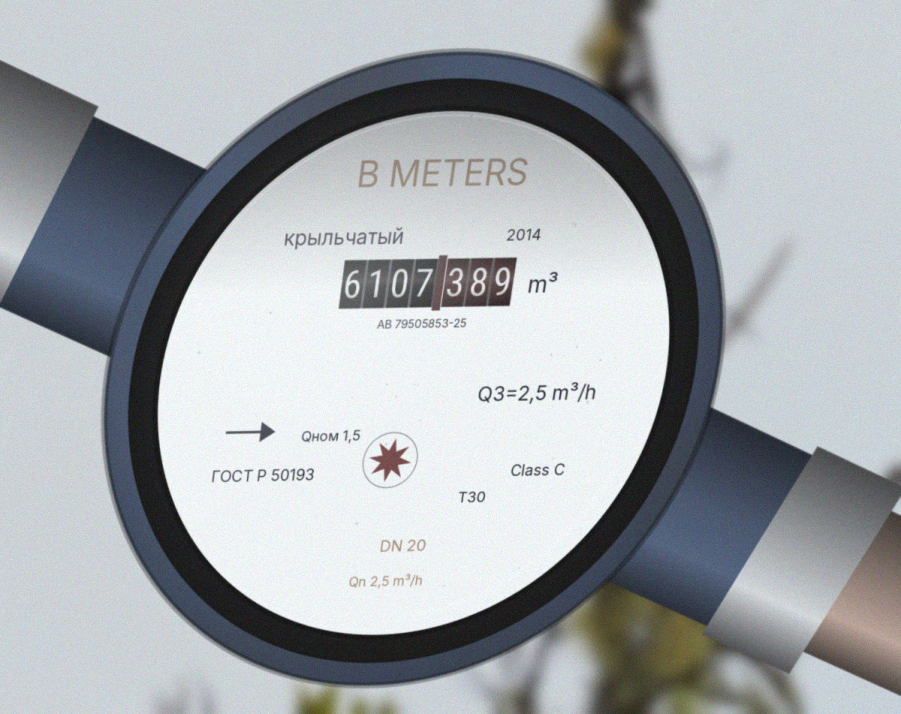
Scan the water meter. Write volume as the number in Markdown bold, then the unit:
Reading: **6107.389** m³
